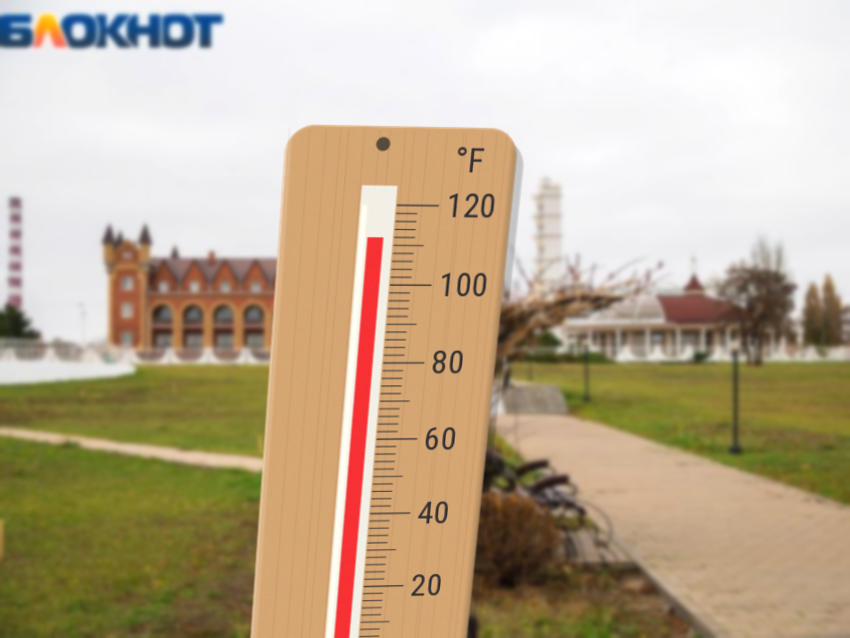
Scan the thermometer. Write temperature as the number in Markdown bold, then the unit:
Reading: **112** °F
